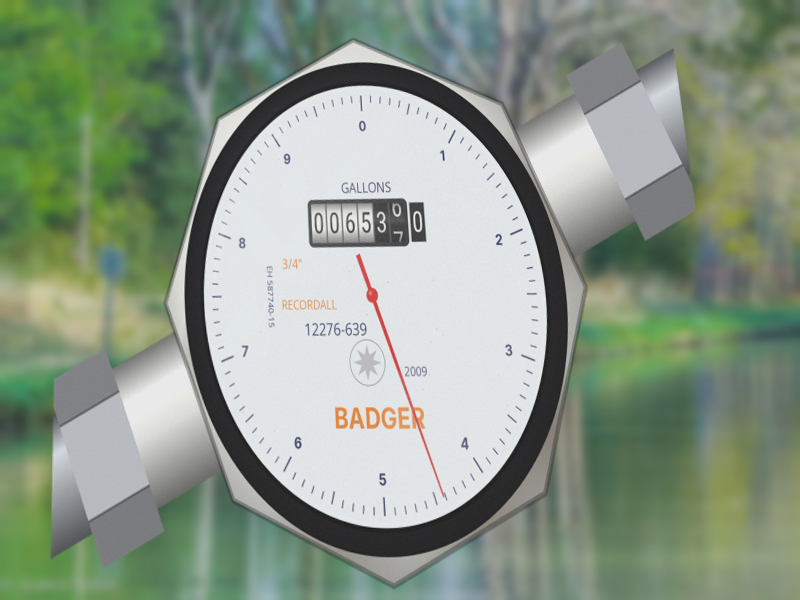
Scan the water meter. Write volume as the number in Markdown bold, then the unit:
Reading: **65364.4** gal
